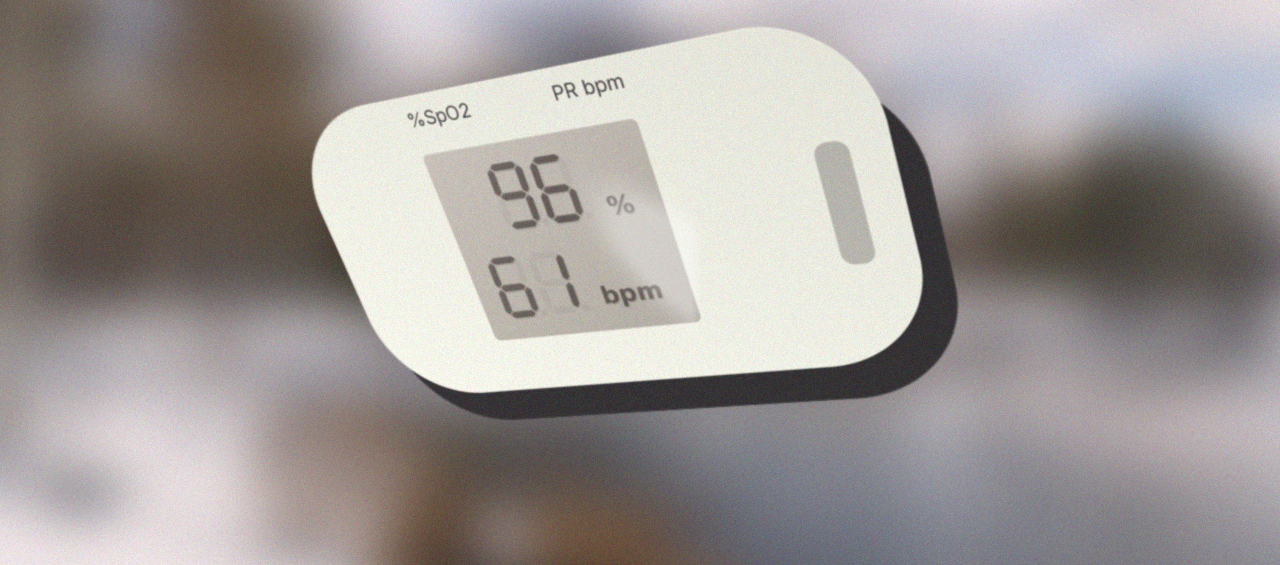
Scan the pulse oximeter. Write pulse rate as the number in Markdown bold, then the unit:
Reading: **61** bpm
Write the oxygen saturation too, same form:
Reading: **96** %
